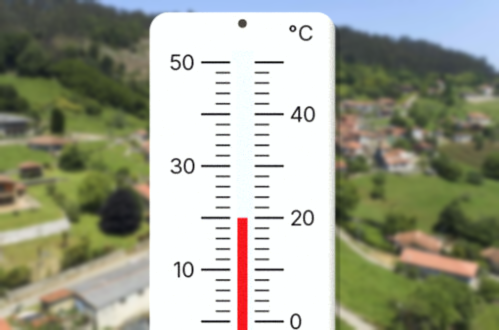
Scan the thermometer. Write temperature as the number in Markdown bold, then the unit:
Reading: **20** °C
